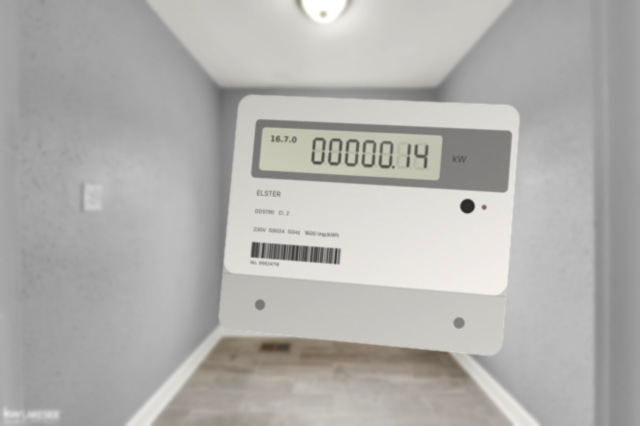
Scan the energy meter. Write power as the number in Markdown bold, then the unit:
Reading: **0.14** kW
